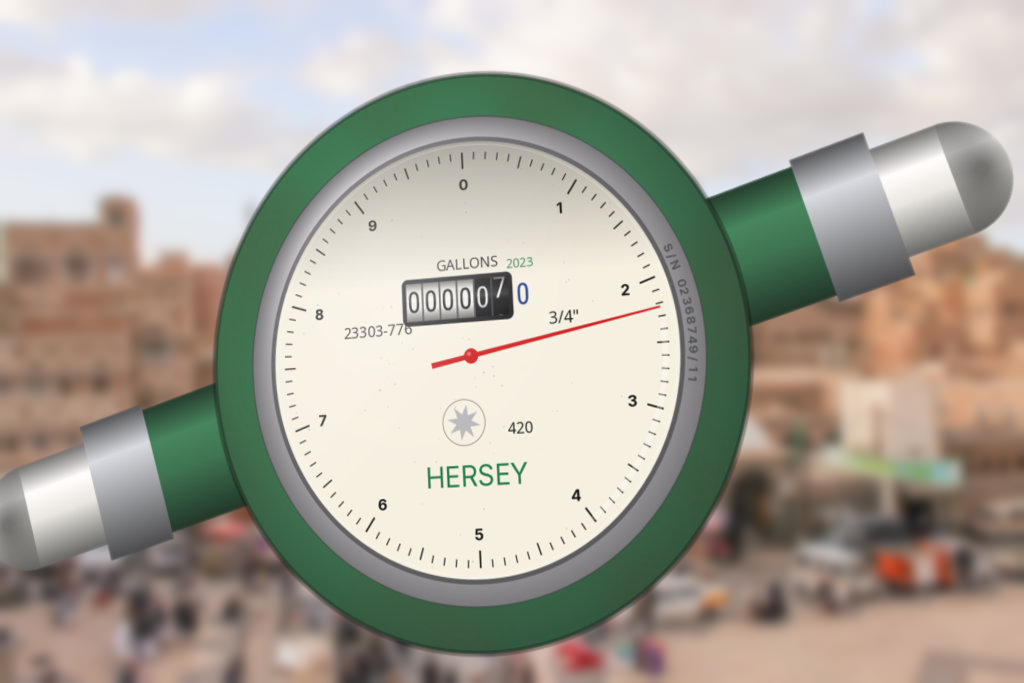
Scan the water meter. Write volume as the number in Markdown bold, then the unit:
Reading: **72.2** gal
